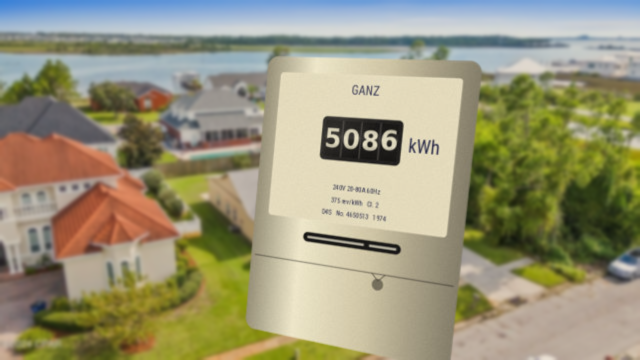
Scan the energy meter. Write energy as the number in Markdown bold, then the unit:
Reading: **5086** kWh
